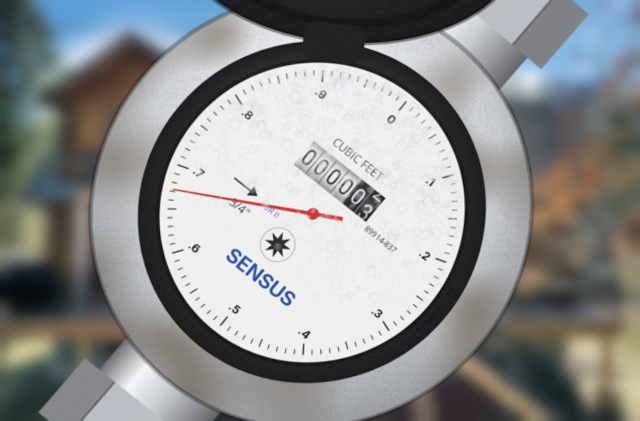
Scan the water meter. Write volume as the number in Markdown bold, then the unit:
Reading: **2.67** ft³
